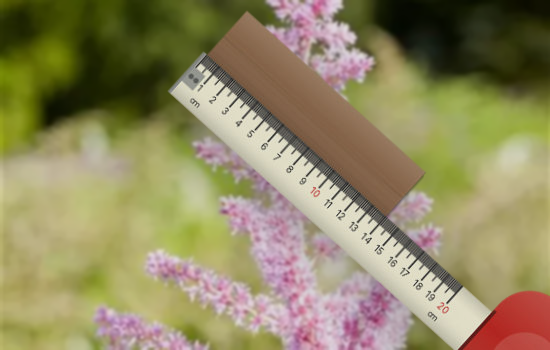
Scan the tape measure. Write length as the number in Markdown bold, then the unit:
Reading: **14** cm
